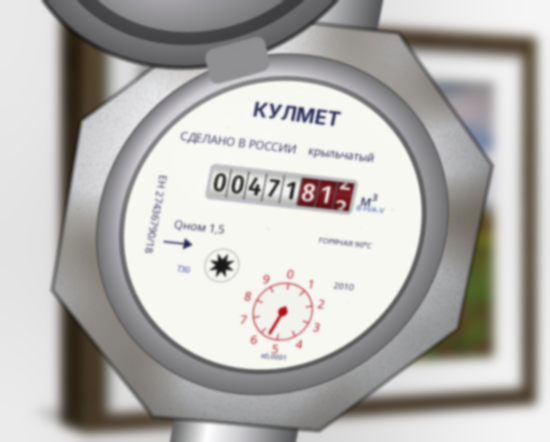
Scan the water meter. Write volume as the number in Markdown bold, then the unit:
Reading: **471.8125** m³
